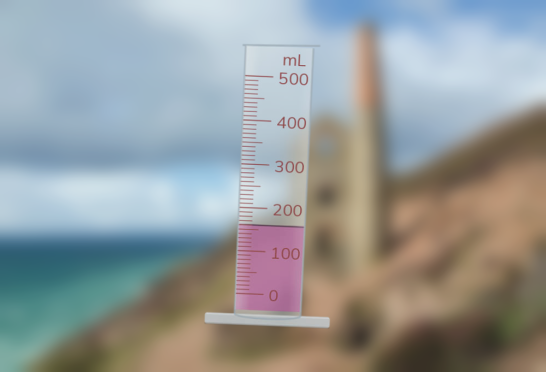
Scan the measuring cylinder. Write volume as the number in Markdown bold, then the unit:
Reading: **160** mL
